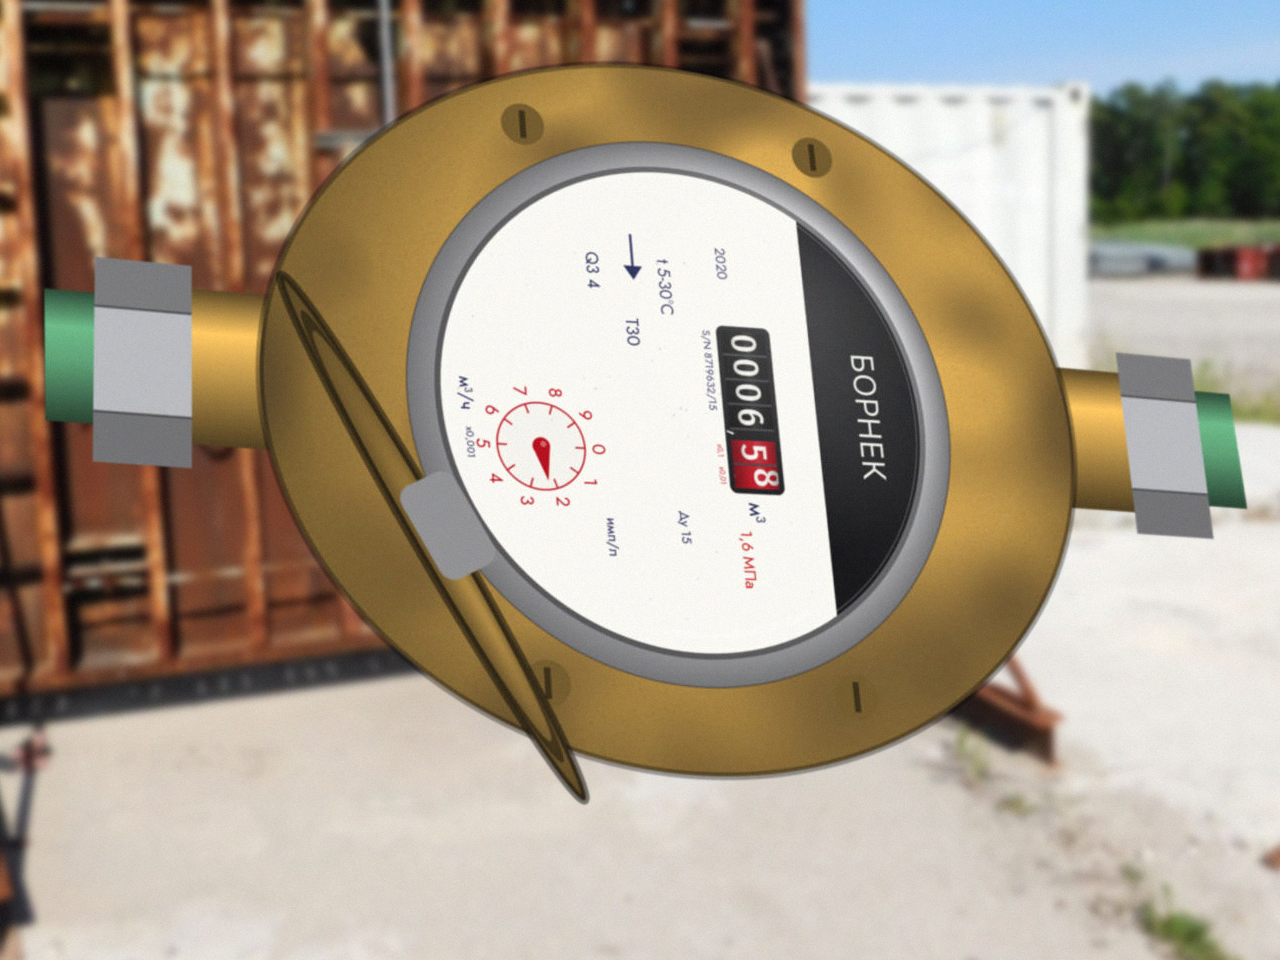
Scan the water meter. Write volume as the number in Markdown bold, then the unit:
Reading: **6.582** m³
